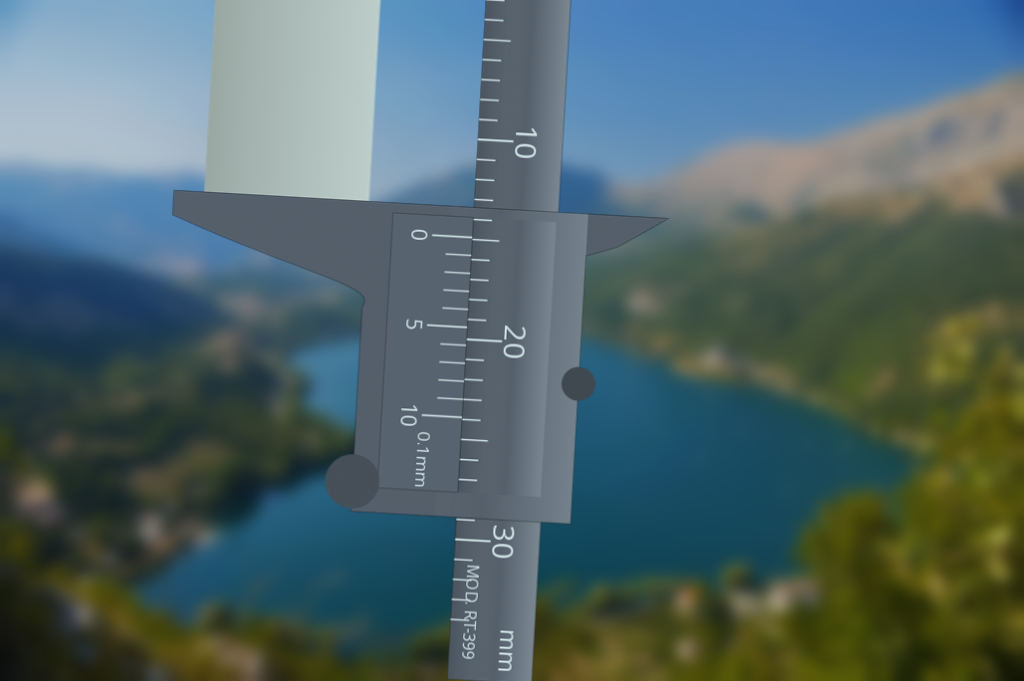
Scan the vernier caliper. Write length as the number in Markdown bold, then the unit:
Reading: **14.9** mm
